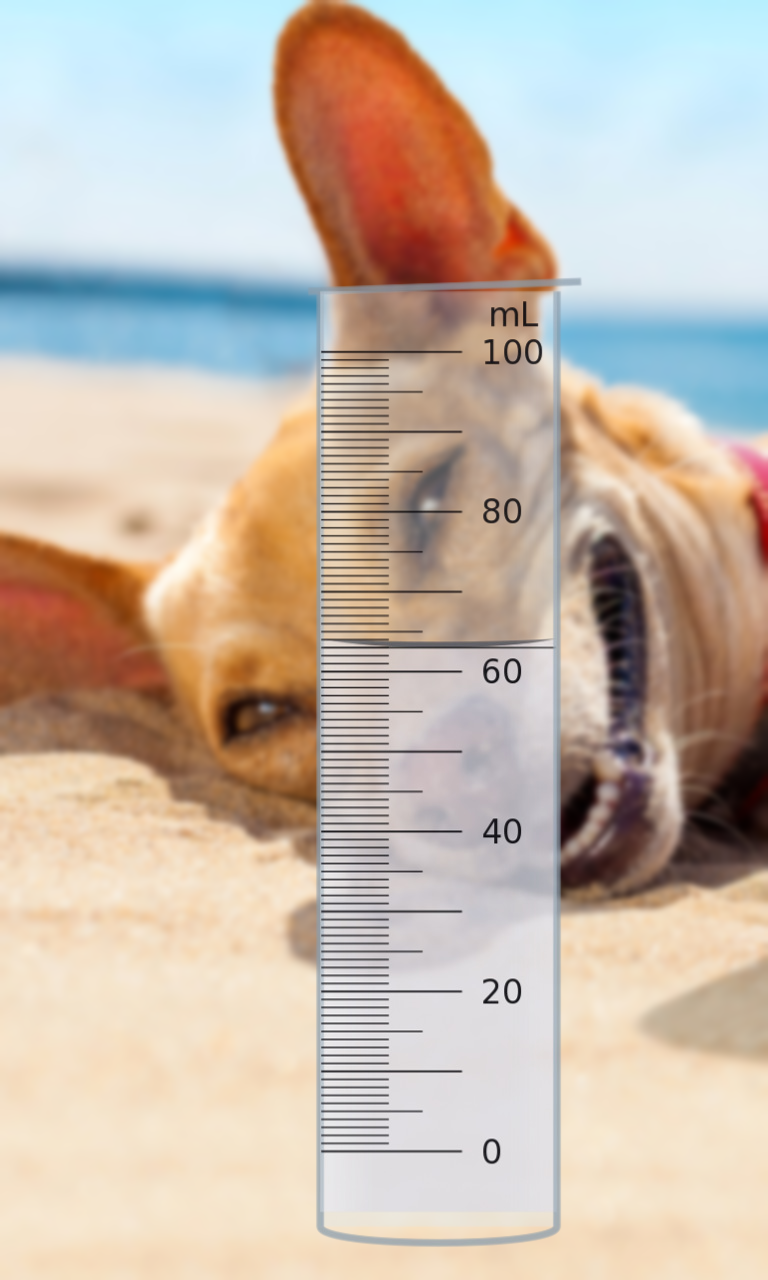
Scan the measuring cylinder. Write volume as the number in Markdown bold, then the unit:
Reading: **63** mL
